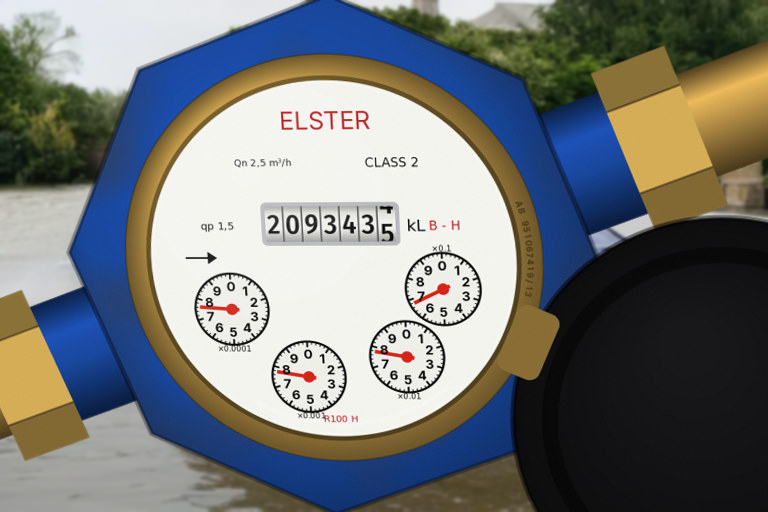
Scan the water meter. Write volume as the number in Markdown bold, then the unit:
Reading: **2093434.6777** kL
